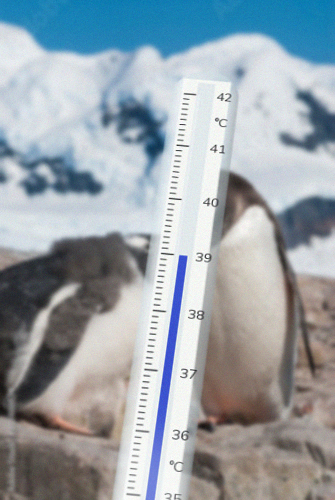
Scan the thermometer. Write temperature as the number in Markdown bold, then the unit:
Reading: **39** °C
